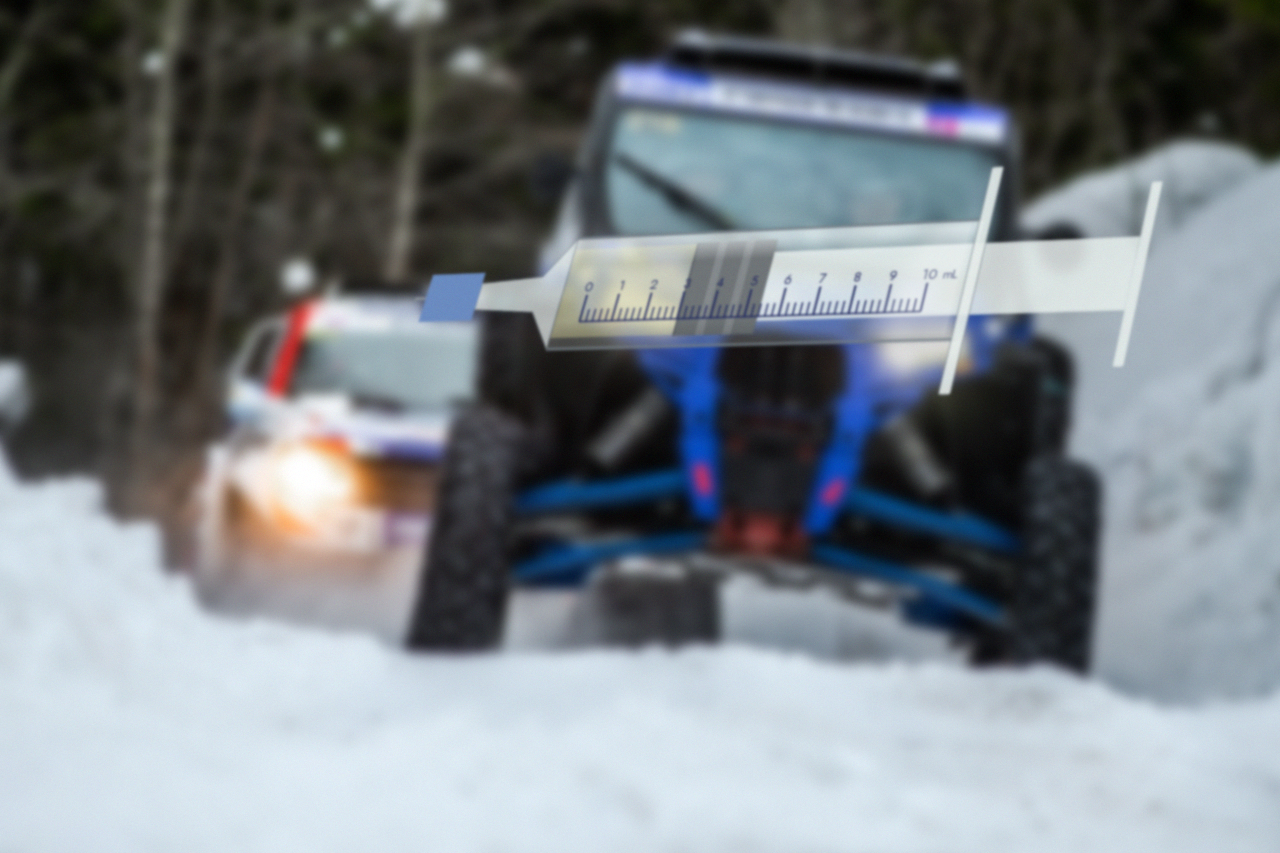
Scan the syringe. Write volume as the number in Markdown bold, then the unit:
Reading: **3** mL
